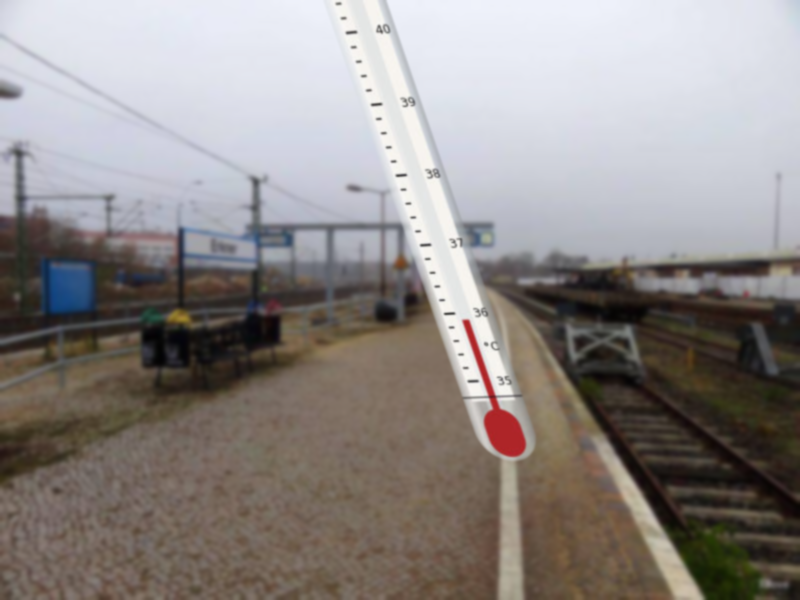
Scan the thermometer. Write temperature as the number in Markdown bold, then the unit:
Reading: **35.9** °C
